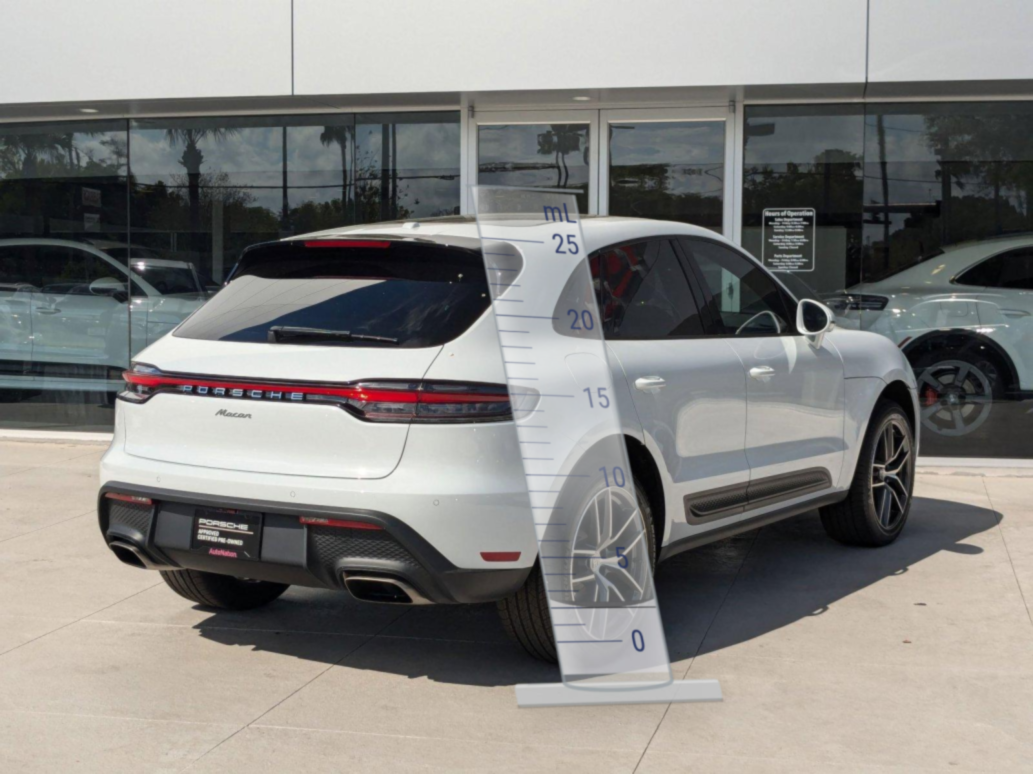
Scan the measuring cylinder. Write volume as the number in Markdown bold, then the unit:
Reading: **2** mL
